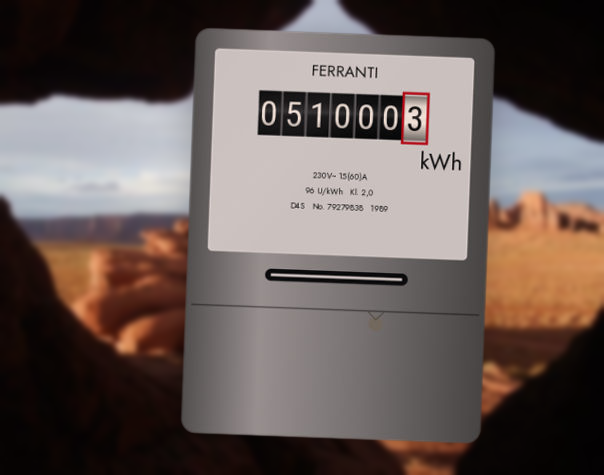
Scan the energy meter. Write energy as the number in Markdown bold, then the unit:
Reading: **51000.3** kWh
